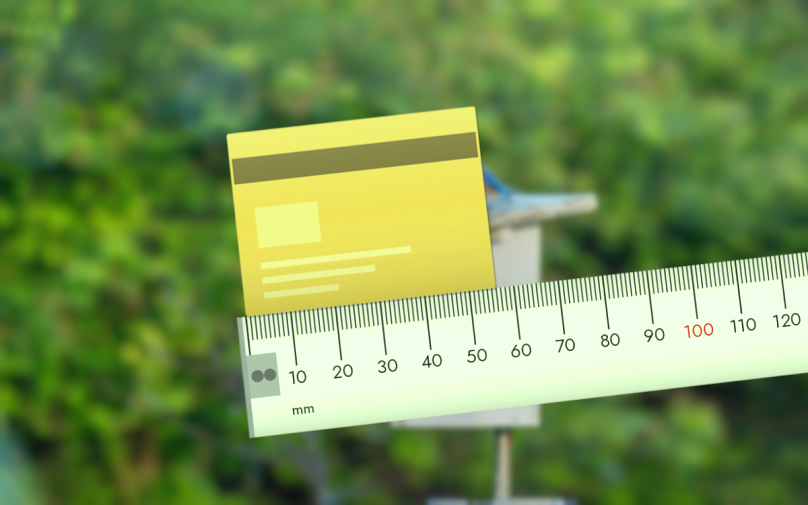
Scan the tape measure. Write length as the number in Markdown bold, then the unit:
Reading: **56** mm
